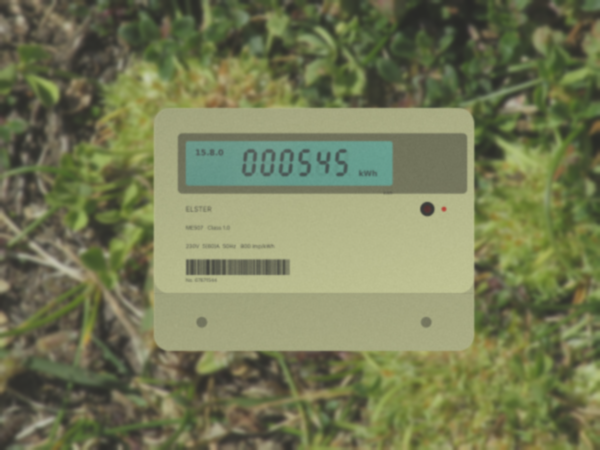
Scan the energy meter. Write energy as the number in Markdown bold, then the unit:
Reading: **545** kWh
